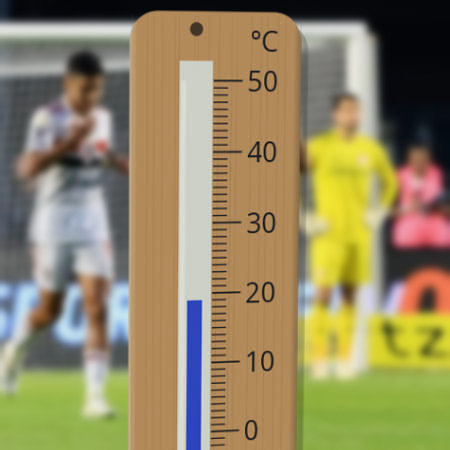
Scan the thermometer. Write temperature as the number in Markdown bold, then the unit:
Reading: **19** °C
